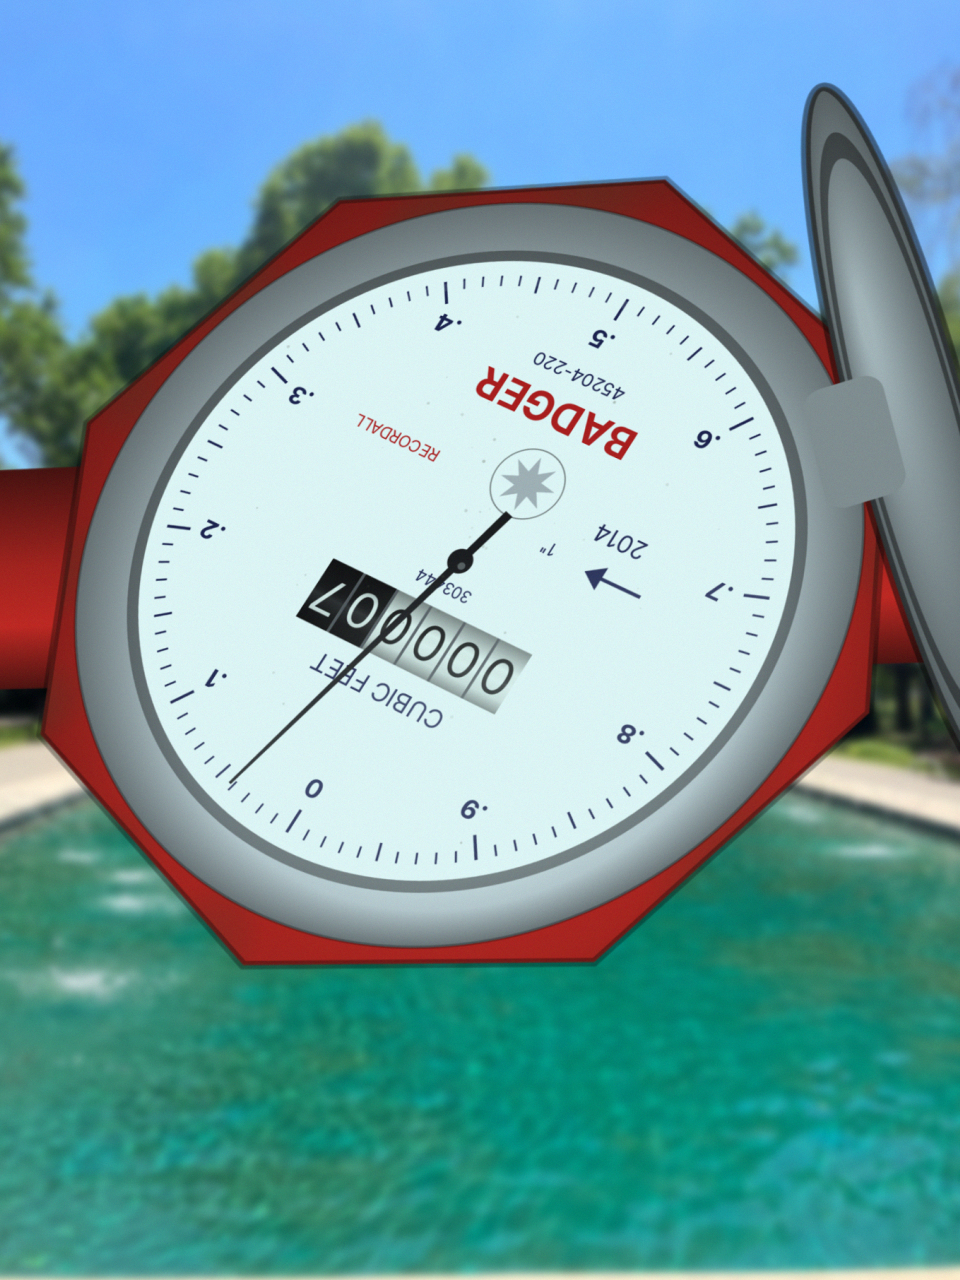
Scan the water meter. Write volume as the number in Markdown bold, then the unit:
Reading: **7.04** ft³
